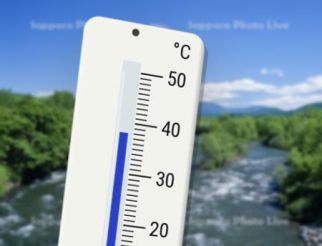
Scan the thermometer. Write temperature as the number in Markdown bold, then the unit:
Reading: **38** °C
